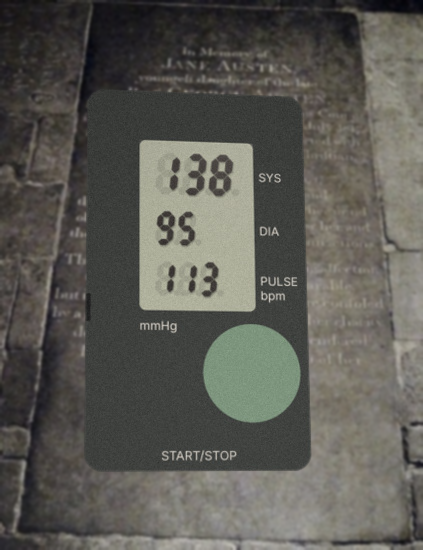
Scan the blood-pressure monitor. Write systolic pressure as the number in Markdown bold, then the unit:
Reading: **138** mmHg
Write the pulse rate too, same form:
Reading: **113** bpm
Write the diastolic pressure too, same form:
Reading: **95** mmHg
